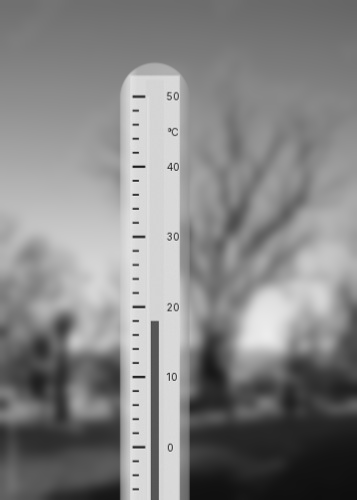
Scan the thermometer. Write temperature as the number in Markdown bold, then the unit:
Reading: **18** °C
